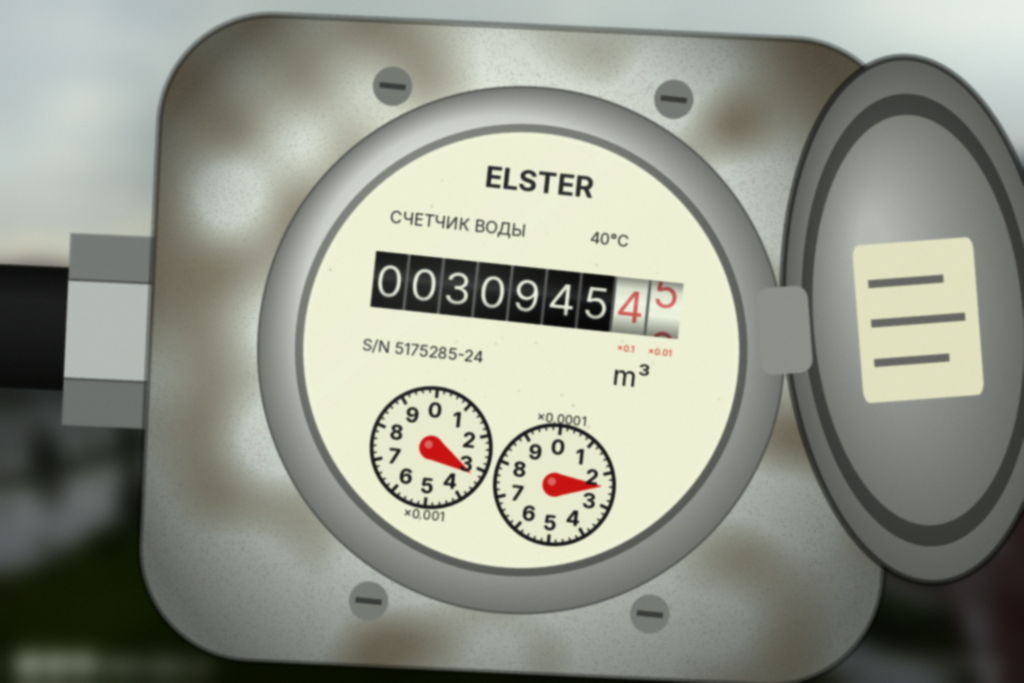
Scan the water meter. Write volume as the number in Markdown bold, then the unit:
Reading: **30945.4532** m³
